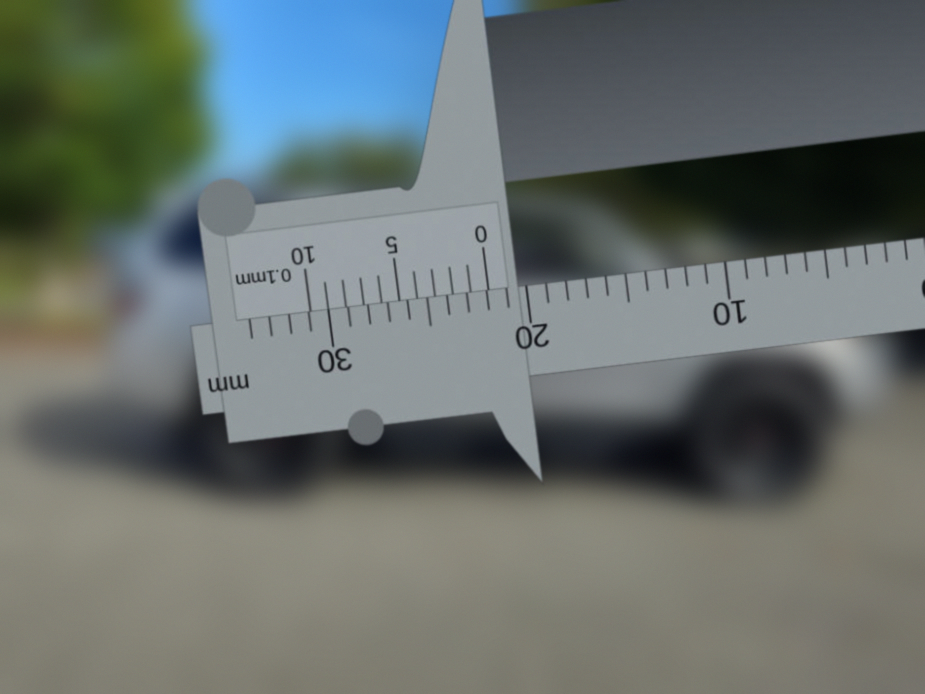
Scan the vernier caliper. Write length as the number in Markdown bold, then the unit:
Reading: **21.9** mm
